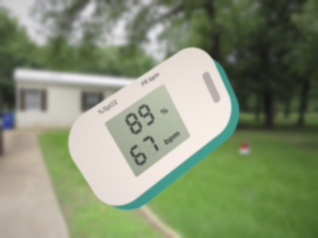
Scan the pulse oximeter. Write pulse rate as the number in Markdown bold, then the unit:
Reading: **67** bpm
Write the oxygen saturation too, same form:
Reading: **89** %
